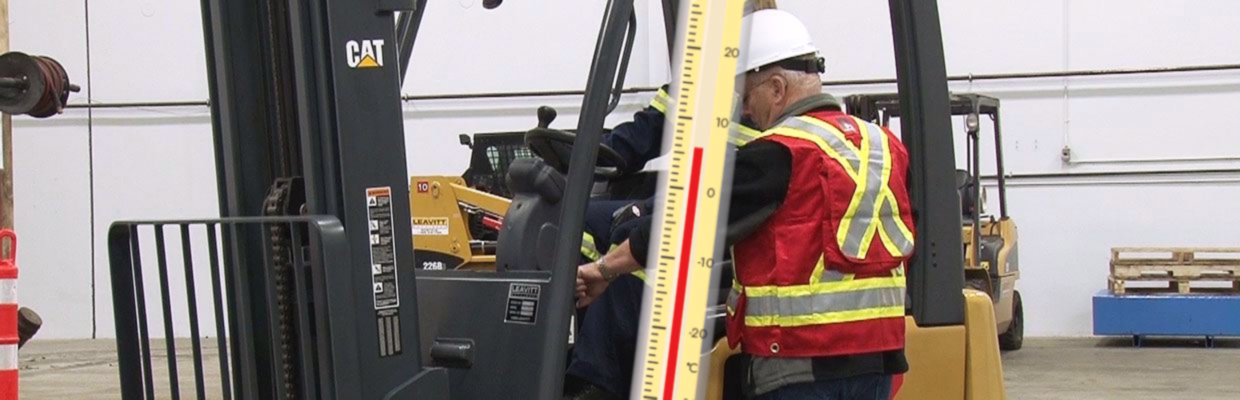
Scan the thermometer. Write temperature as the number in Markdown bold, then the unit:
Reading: **6** °C
